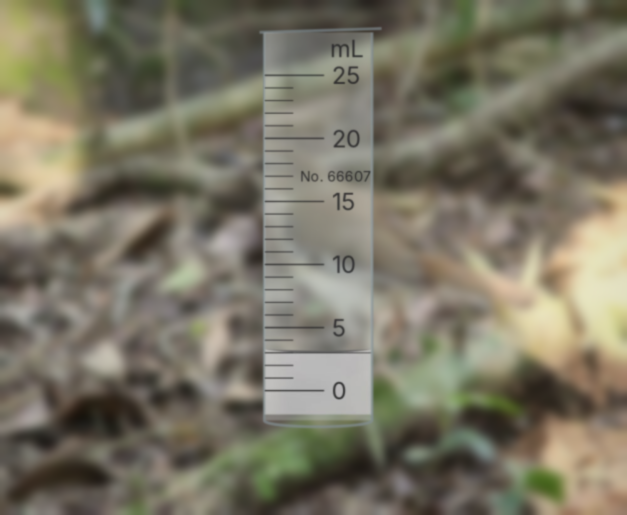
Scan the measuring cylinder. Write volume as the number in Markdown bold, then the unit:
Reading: **3** mL
